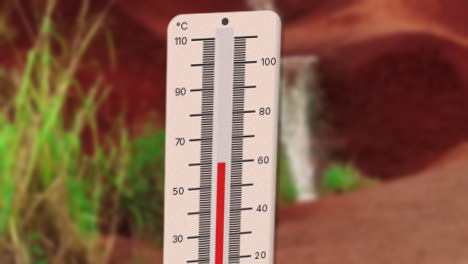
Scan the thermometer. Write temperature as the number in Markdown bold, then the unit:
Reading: **60** °C
